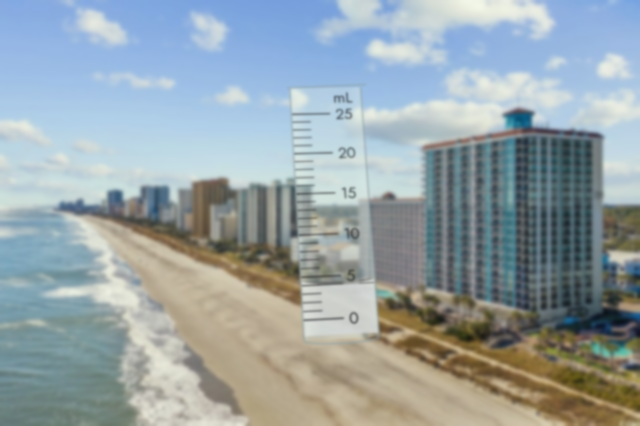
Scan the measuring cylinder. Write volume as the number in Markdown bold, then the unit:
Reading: **4** mL
